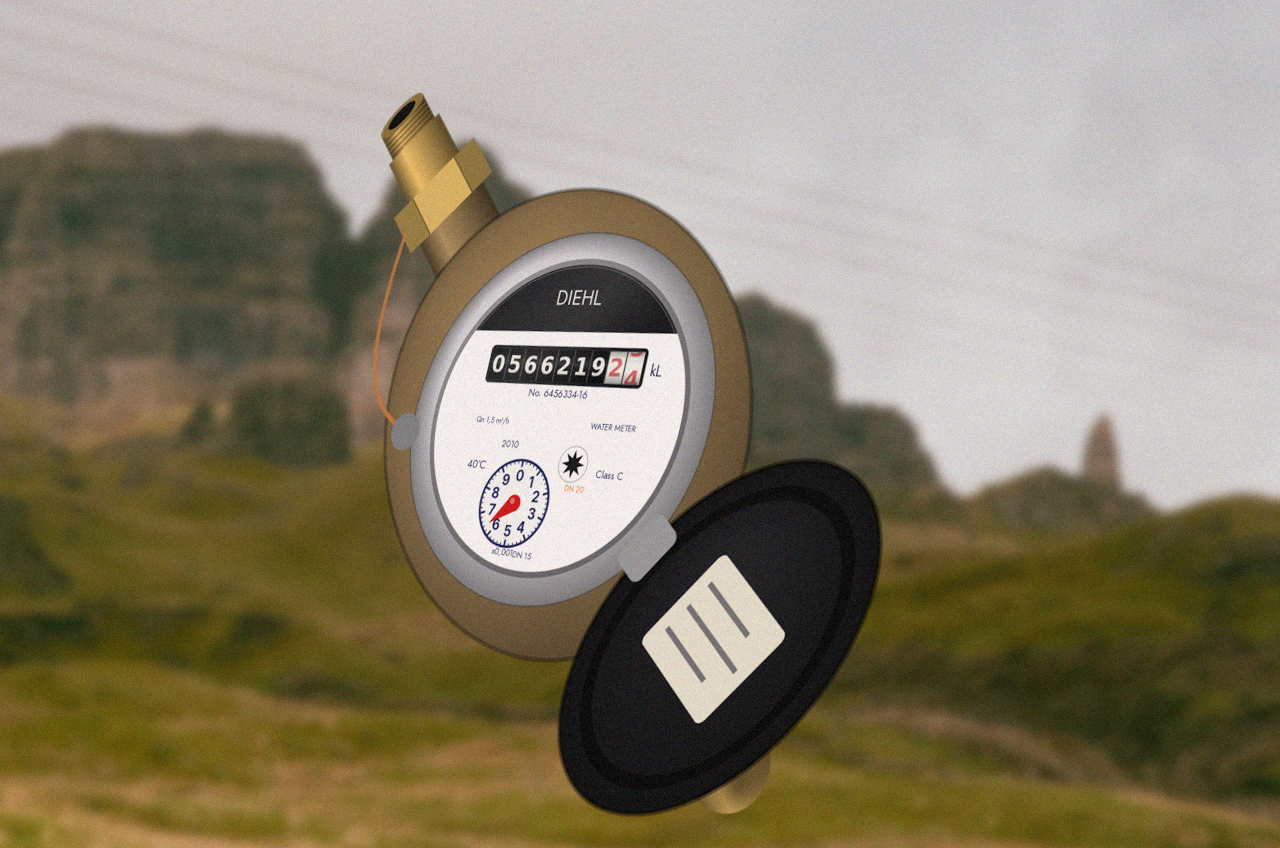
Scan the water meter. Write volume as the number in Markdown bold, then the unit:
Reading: **566219.236** kL
